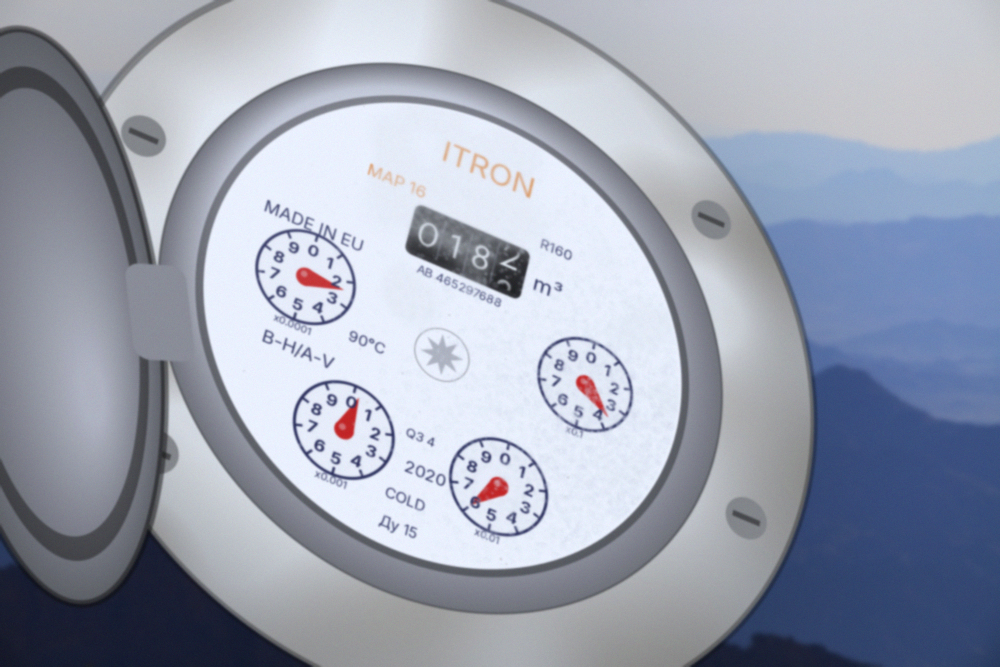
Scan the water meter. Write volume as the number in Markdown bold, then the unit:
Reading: **182.3602** m³
